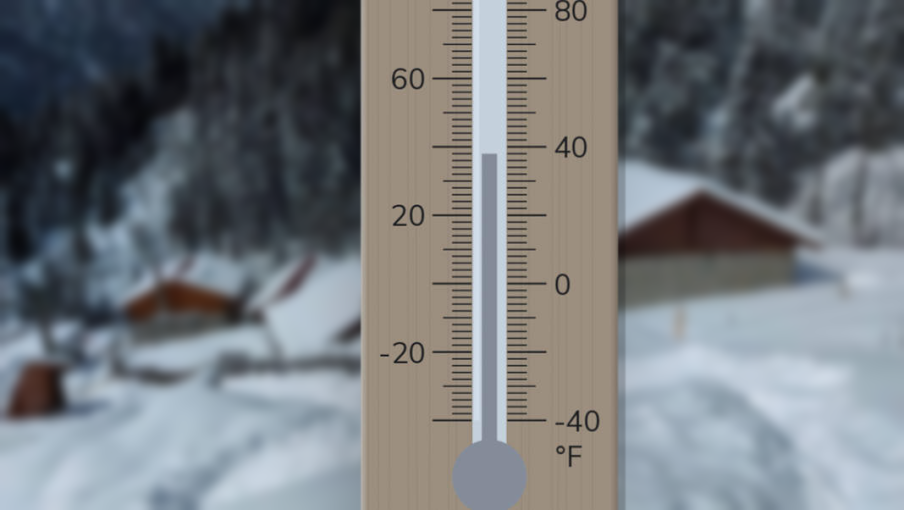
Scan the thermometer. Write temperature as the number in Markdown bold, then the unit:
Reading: **38** °F
